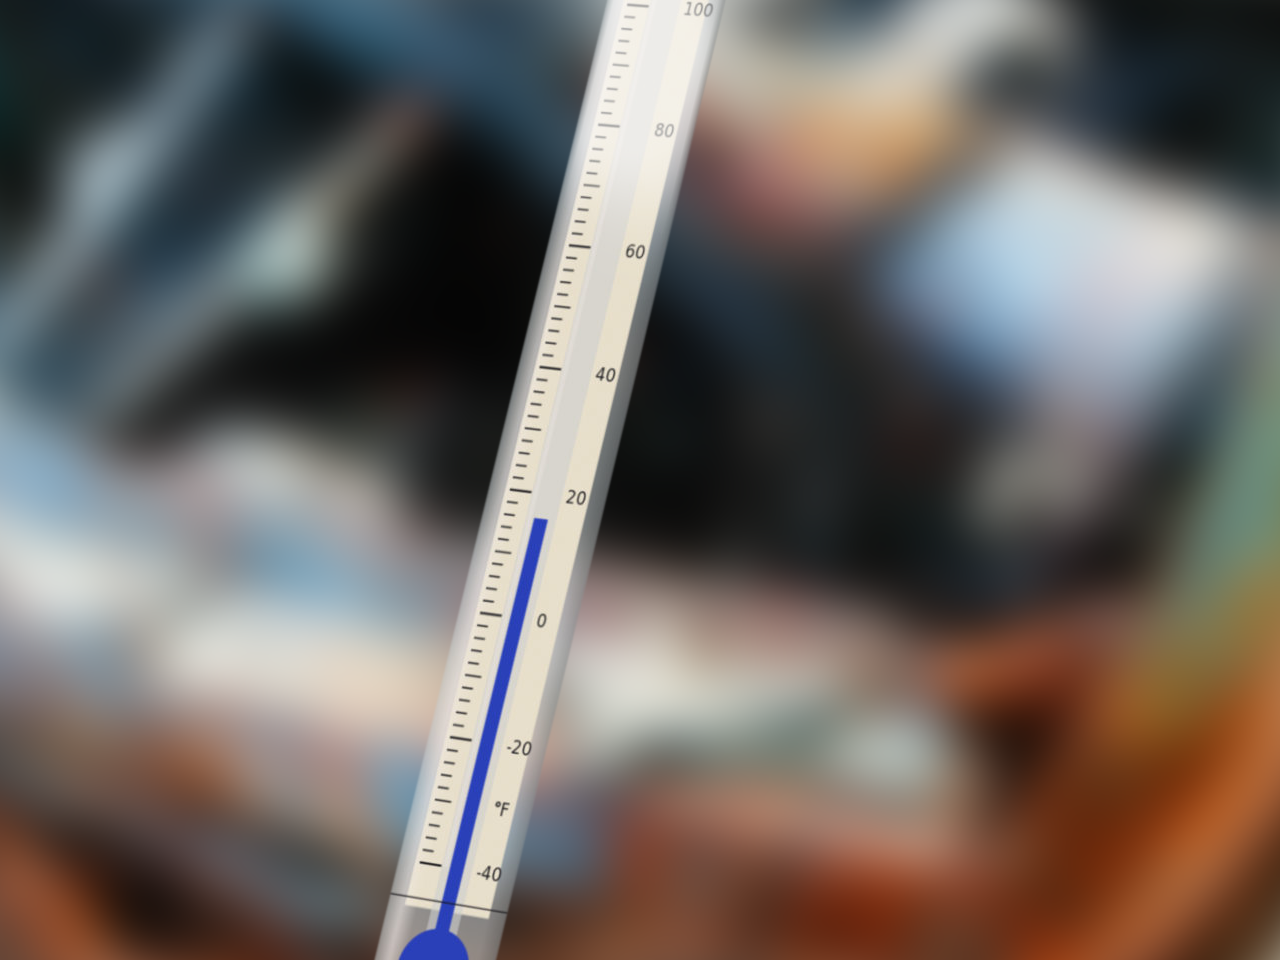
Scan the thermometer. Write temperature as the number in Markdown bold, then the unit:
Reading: **16** °F
